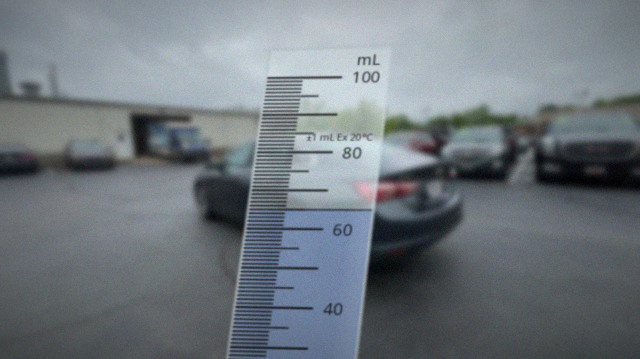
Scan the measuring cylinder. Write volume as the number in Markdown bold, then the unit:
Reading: **65** mL
